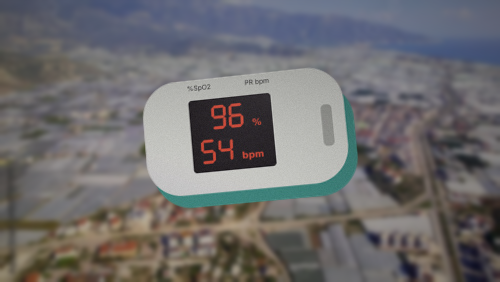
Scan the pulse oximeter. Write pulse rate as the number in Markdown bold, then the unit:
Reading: **54** bpm
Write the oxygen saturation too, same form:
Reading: **96** %
